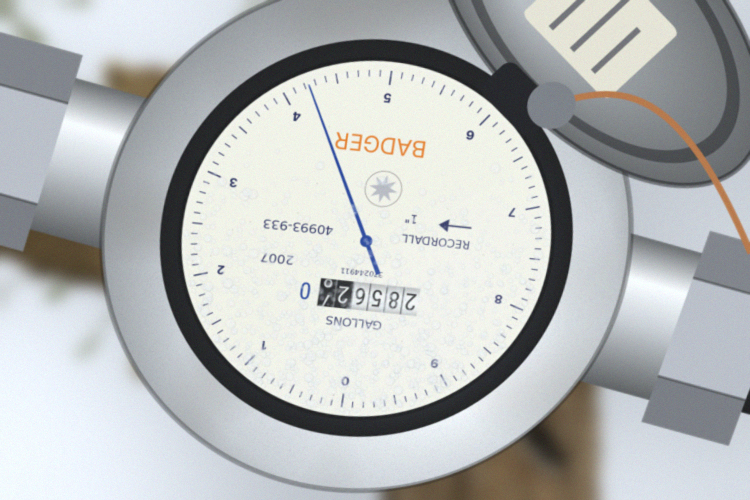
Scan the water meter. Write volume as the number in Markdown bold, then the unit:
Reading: **2856274.2** gal
